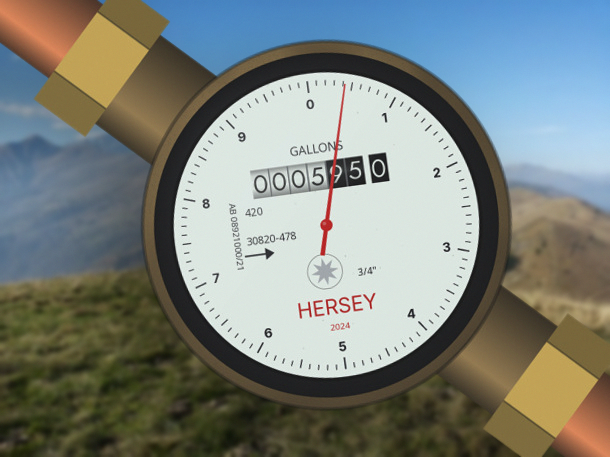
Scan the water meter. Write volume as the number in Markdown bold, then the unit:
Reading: **5950.4** gal
